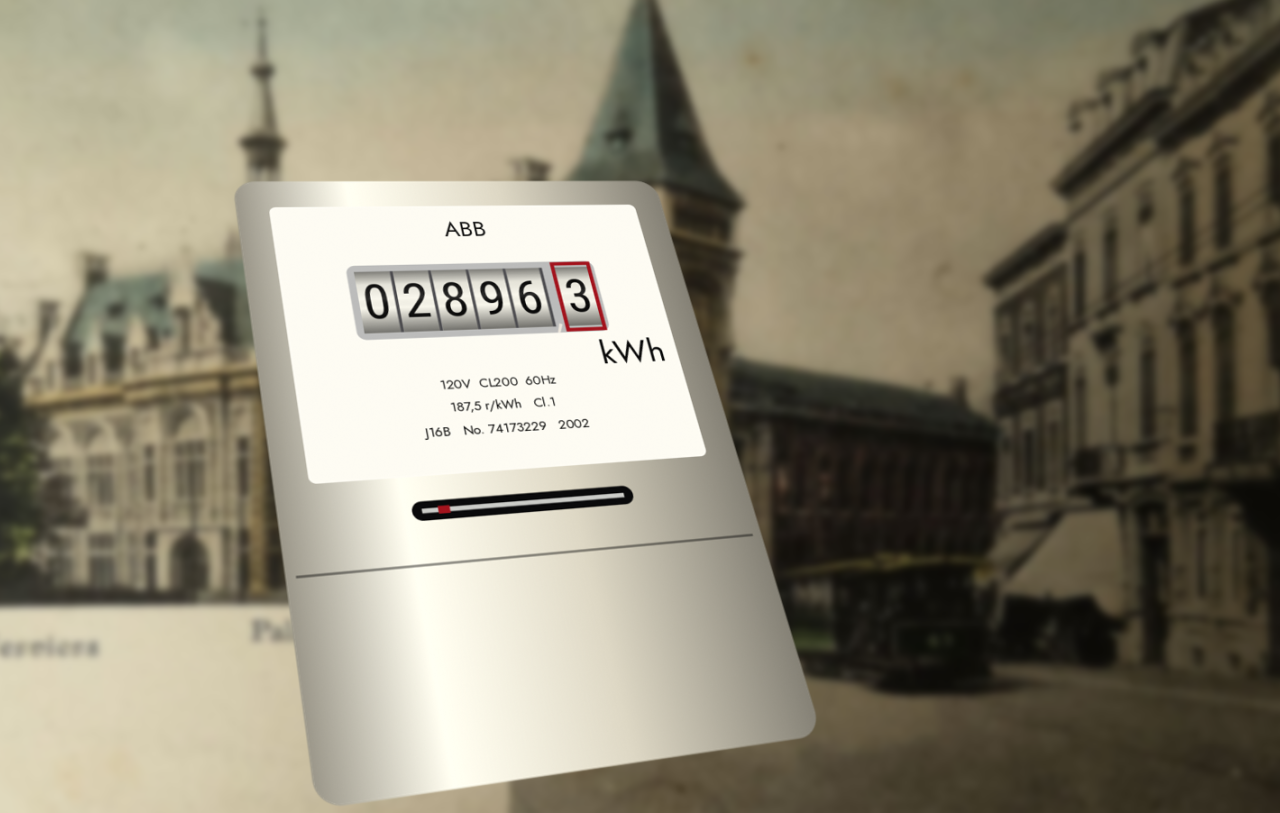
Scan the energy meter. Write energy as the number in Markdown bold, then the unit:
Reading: **2896.3** kWh
